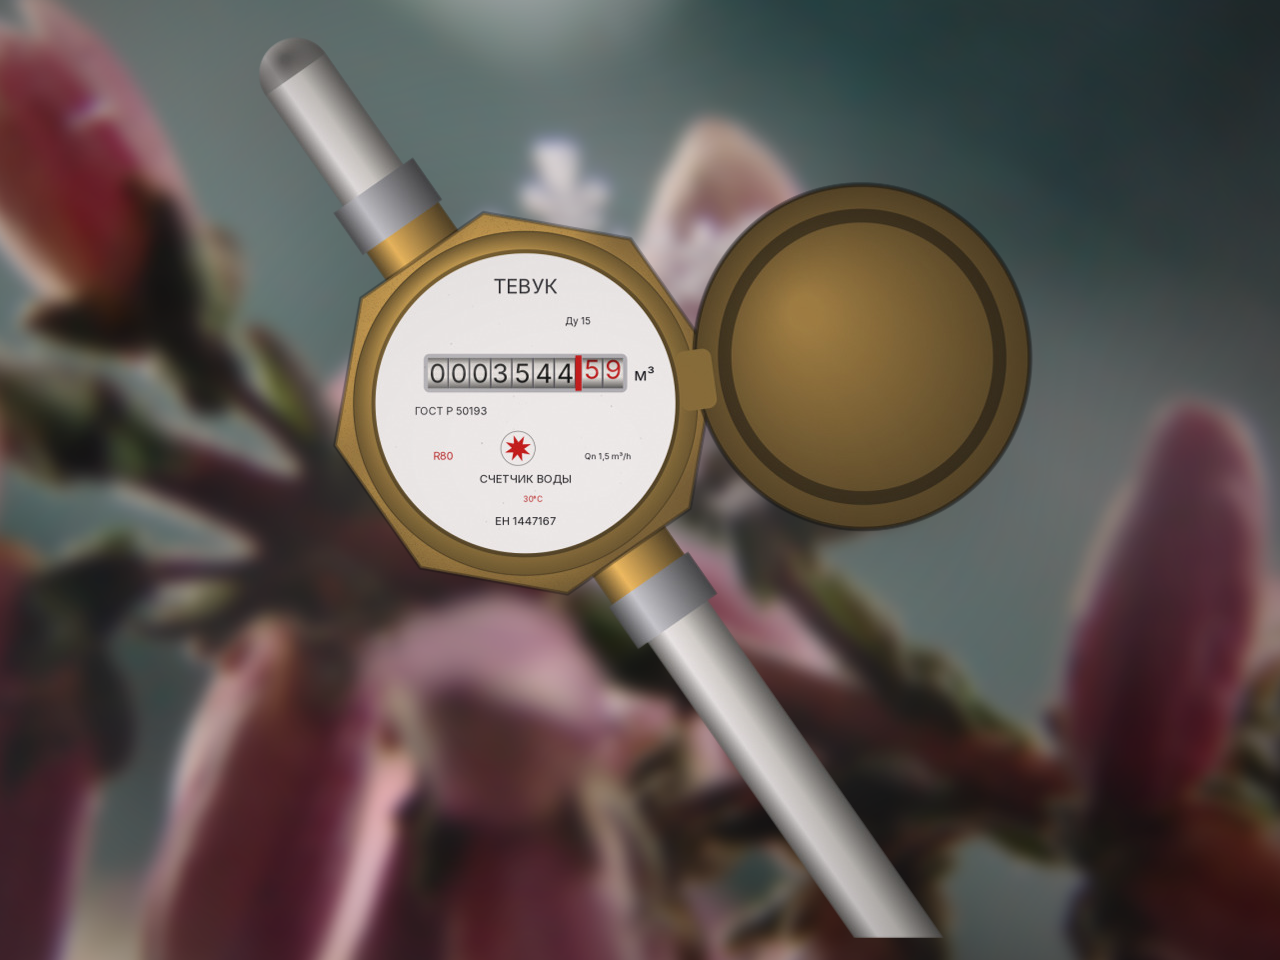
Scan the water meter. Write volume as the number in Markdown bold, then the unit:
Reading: **3544.59** m³
